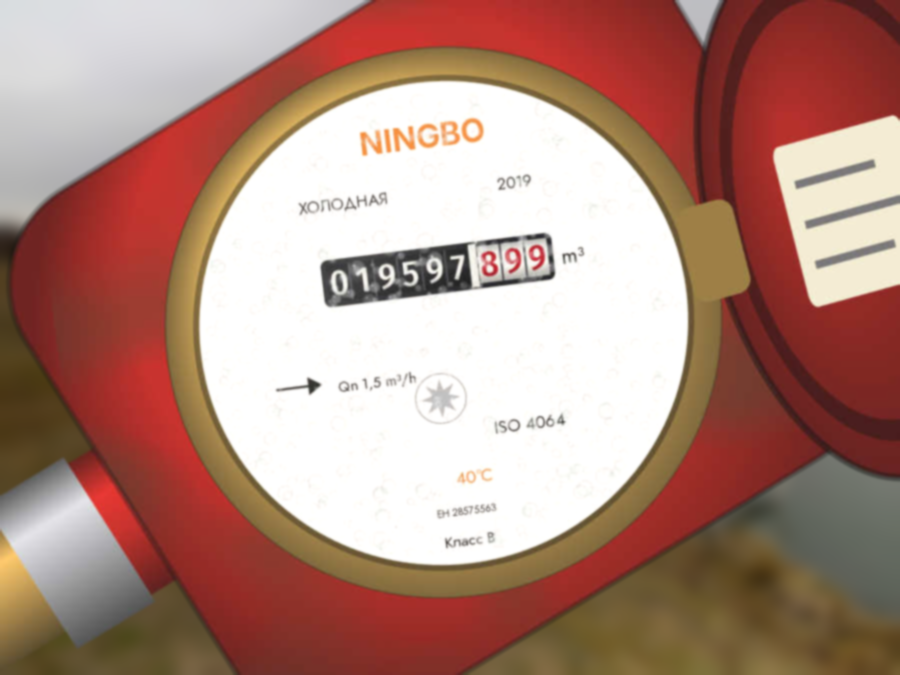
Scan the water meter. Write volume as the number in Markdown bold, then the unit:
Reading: **19597.899** m³
